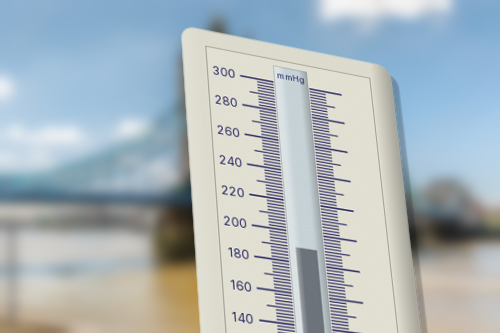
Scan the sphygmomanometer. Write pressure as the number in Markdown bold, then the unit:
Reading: **190** mmHg
